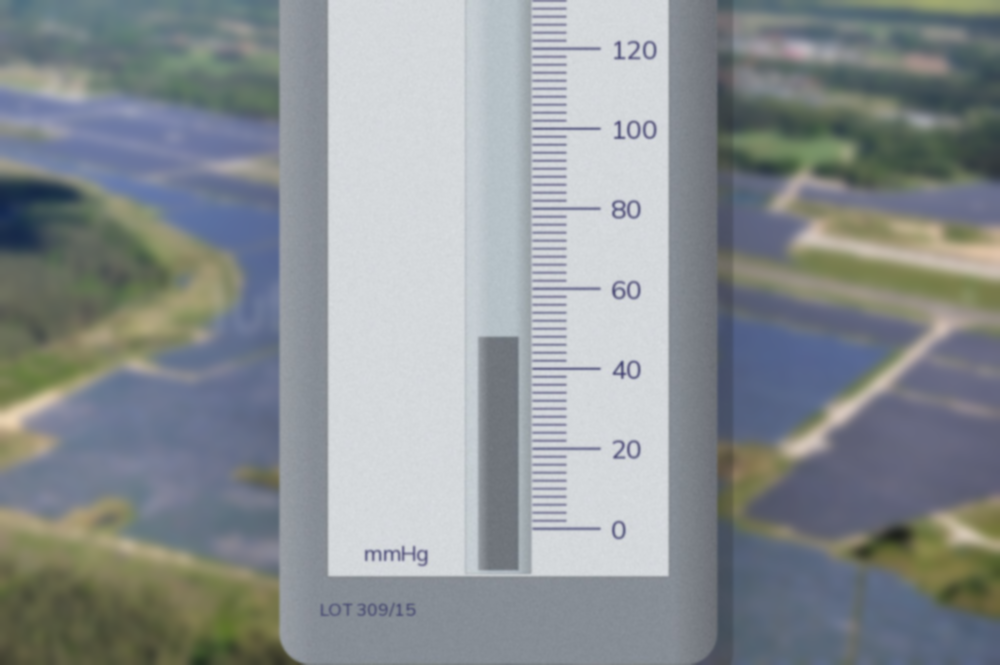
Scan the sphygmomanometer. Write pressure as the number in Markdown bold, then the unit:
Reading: **48** mmHg
